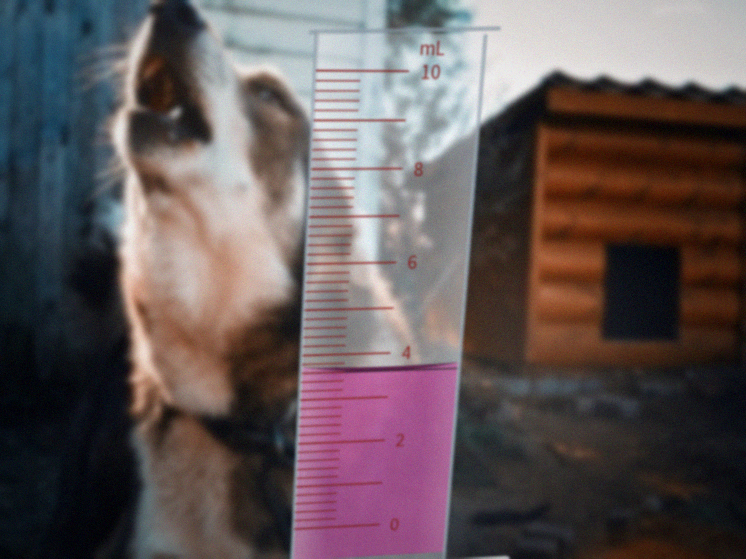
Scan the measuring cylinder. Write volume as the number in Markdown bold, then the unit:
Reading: **3.6** mL
